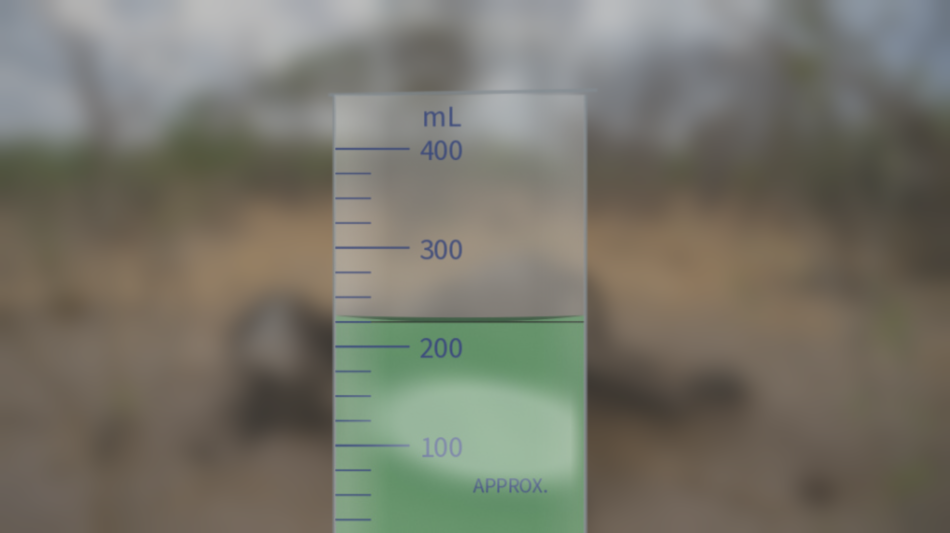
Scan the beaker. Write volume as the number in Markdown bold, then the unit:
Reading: **225** mL
